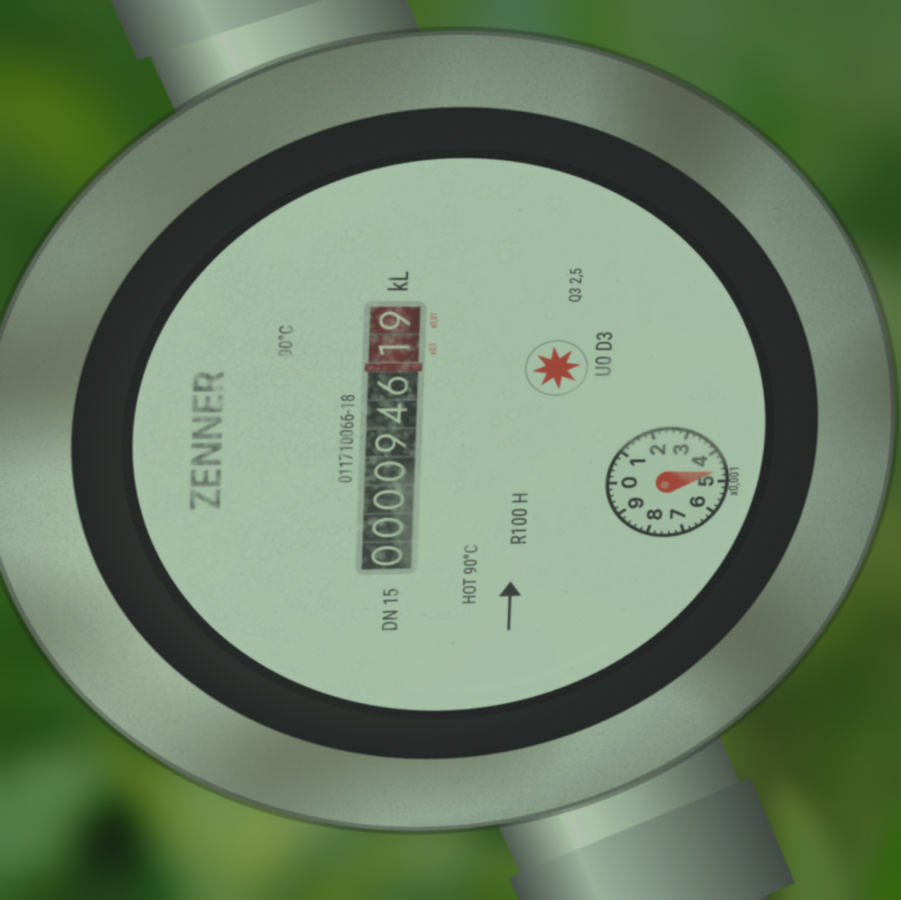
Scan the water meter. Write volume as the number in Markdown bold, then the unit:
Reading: **946.194** kL
